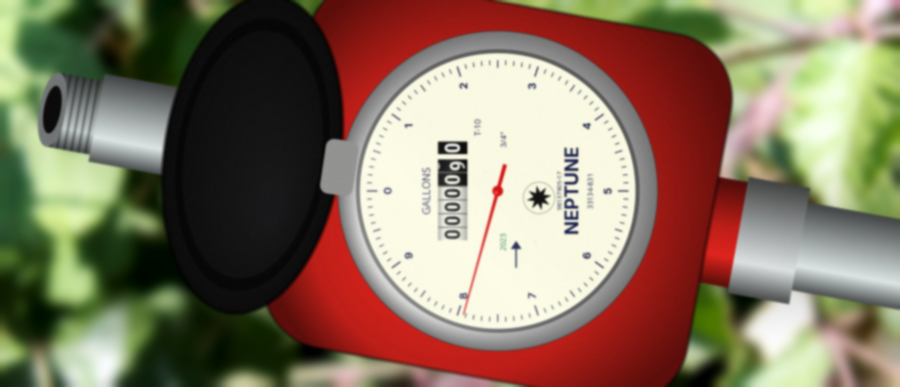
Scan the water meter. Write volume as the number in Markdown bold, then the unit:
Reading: **87.9** gal
